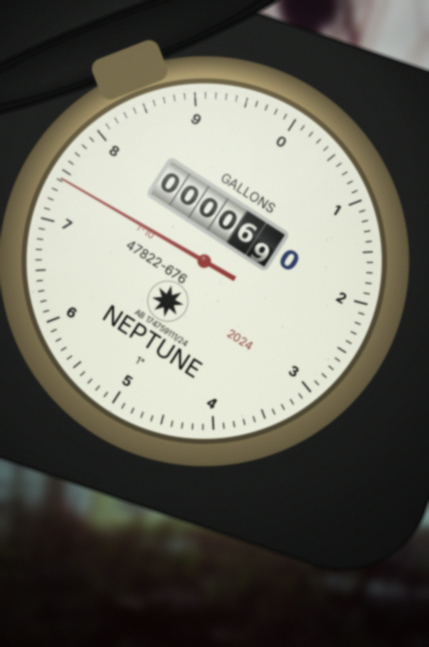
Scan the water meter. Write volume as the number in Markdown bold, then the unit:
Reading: **687.4** gal
